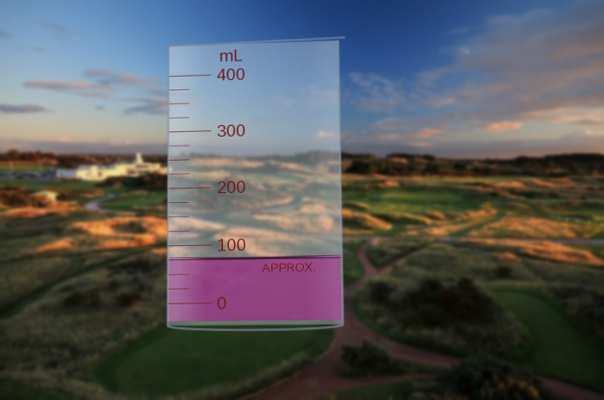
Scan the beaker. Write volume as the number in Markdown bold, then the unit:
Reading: **75** mL
